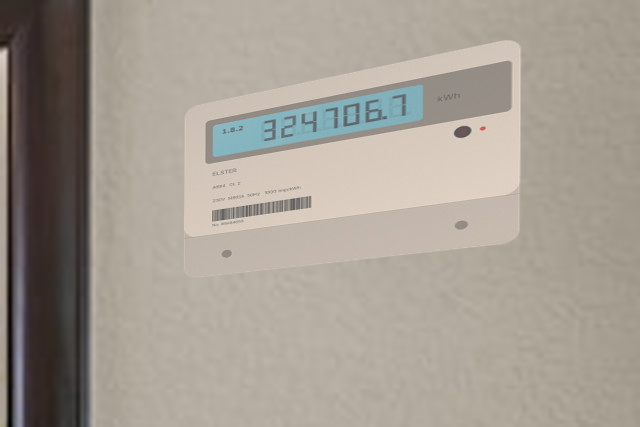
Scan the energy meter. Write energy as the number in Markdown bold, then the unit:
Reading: **324706.7** kWh
